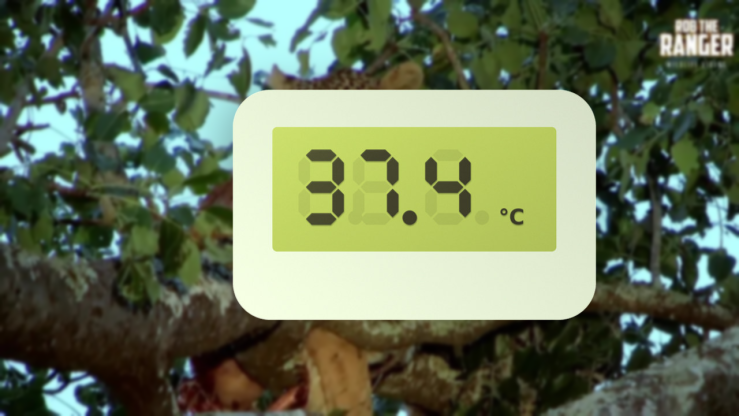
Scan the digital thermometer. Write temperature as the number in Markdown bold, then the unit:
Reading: **37.4** °C
